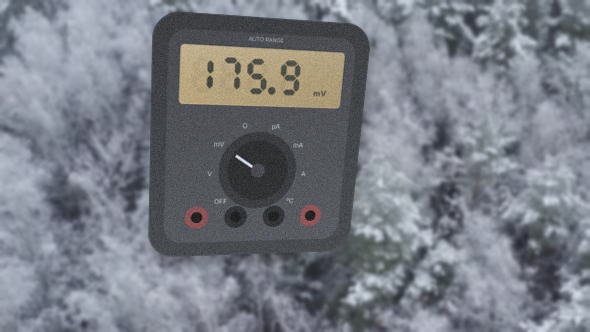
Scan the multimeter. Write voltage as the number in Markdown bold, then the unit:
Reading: **175.9** mV
